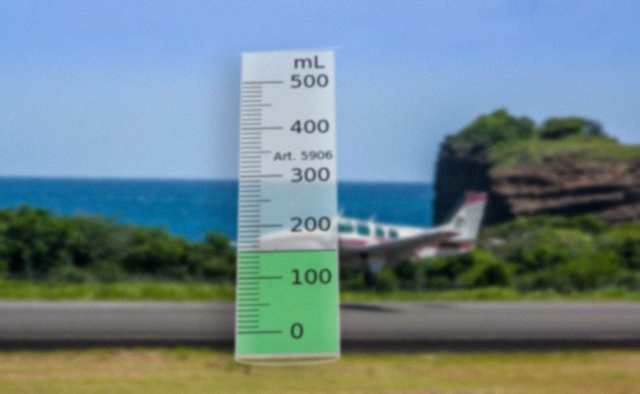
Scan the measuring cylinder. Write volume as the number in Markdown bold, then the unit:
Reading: **150** mL
